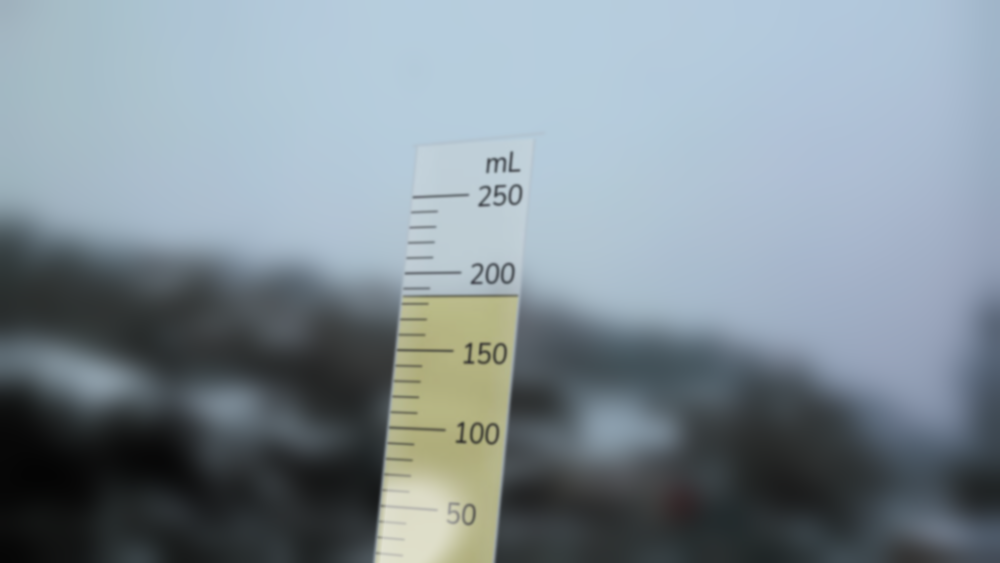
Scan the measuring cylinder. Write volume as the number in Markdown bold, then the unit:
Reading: **185** mL
